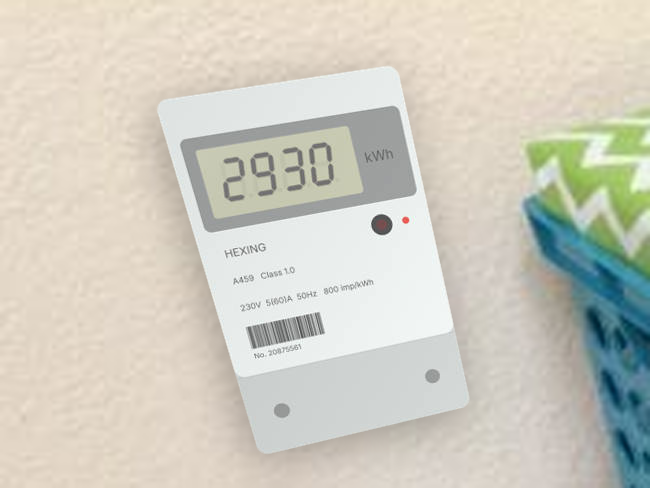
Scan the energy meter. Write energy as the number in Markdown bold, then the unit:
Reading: **2930** kWh
